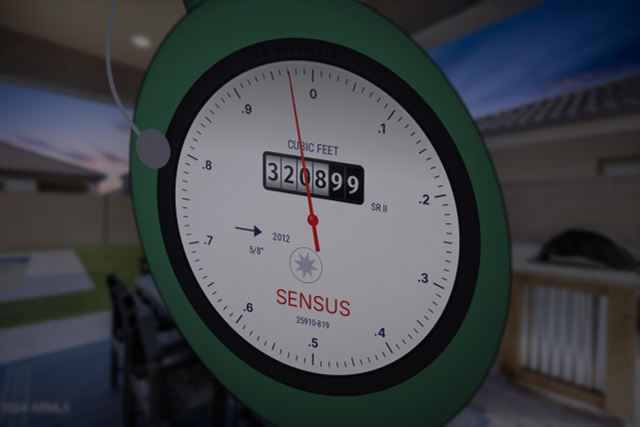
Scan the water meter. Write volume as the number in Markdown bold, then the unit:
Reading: **320898.97** ft³
